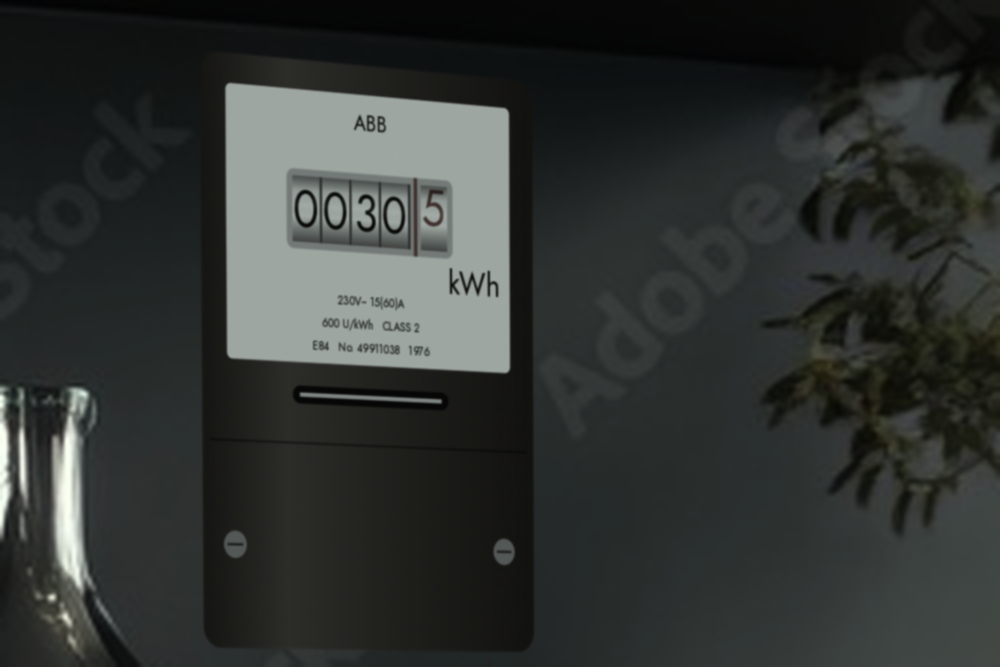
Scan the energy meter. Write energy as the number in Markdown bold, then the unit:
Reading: **30.5** kWh
